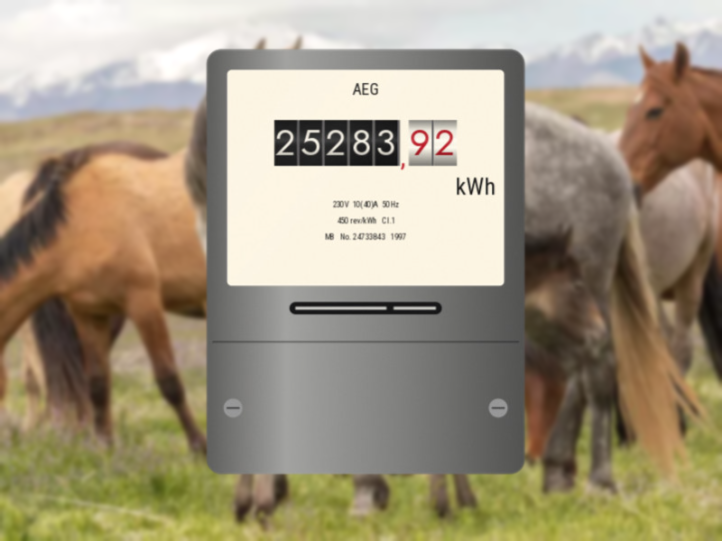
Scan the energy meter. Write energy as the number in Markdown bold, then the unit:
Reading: **25283.92** kWh
